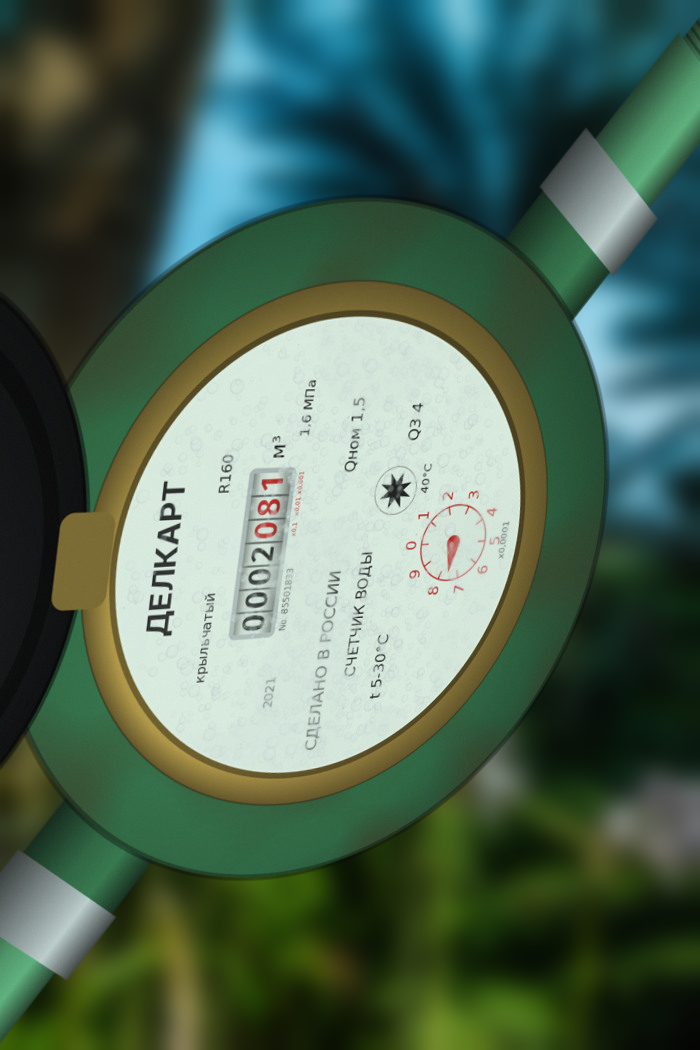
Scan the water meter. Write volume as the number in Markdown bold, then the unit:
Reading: **2.0817** m³
